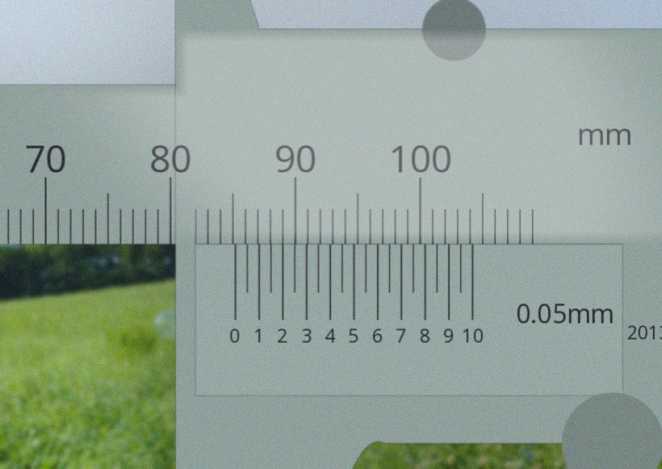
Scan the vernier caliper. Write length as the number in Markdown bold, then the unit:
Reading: **85.2** mm
